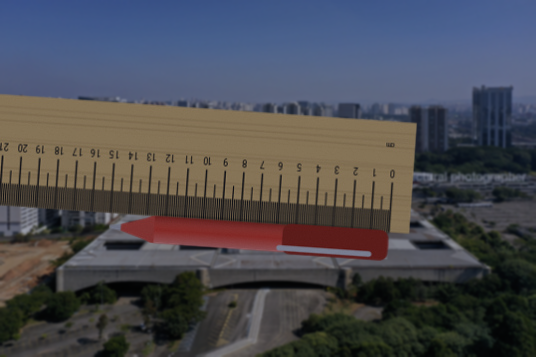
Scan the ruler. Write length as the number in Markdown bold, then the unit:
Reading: **15** cm
